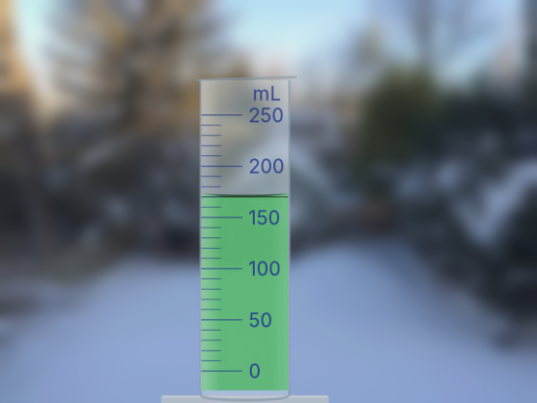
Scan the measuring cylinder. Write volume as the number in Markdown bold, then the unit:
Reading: **170** mL
